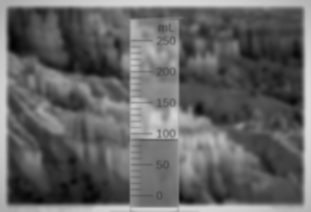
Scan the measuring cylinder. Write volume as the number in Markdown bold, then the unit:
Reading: **90** mL
